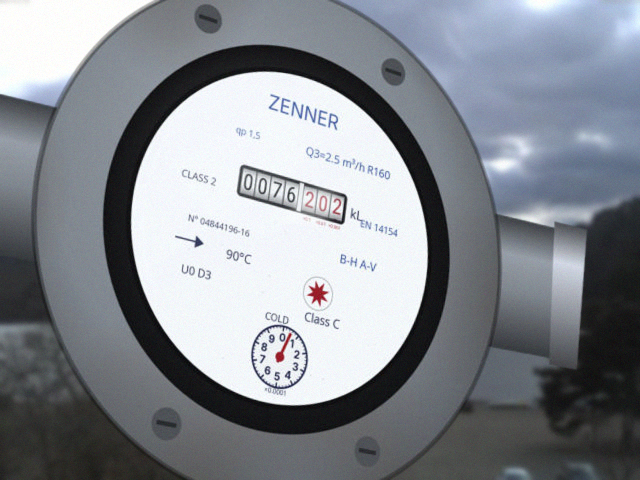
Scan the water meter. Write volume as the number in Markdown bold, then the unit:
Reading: **76.2020** kL
